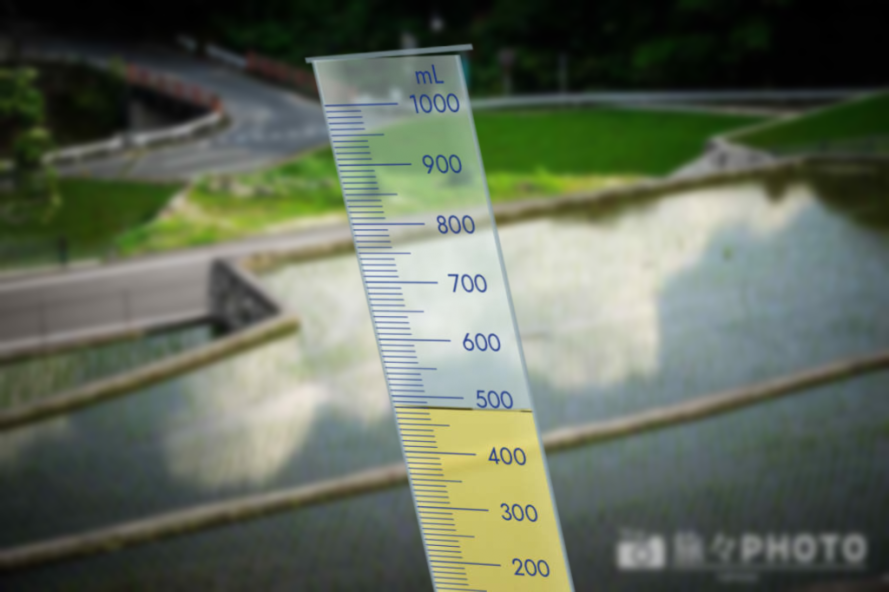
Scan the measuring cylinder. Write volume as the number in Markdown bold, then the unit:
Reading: **480** mL
